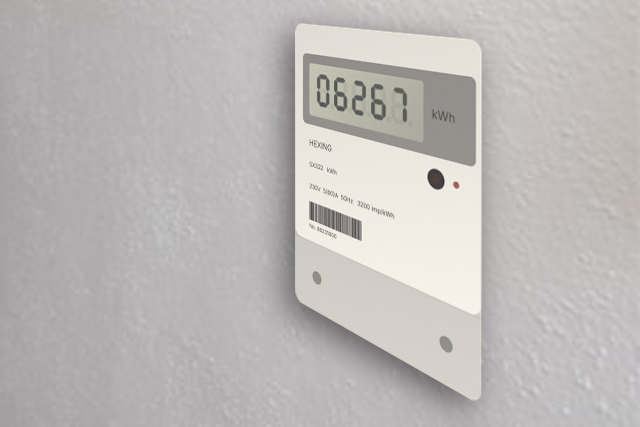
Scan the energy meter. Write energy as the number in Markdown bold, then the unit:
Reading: **6267** kWh
